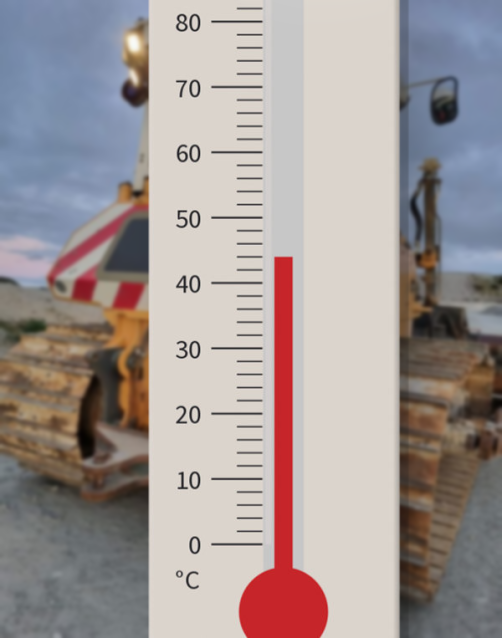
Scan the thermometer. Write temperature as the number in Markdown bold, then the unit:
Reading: **44** °C
